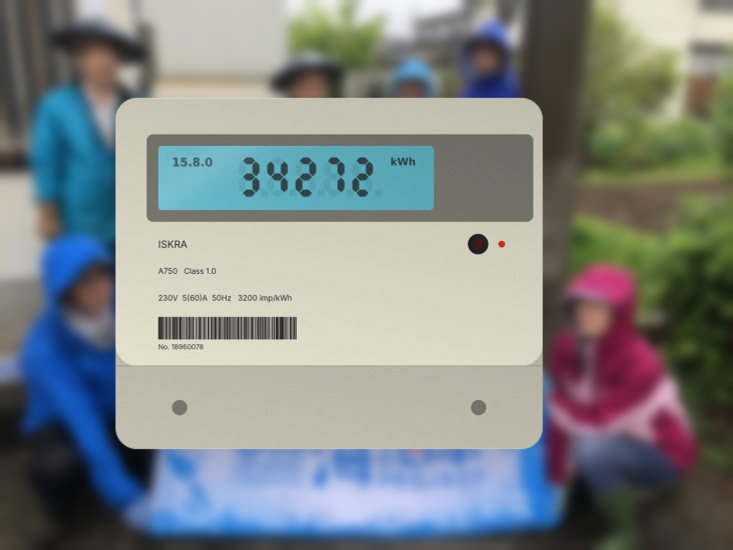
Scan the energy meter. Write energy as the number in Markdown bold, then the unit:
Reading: **34272** kWh
